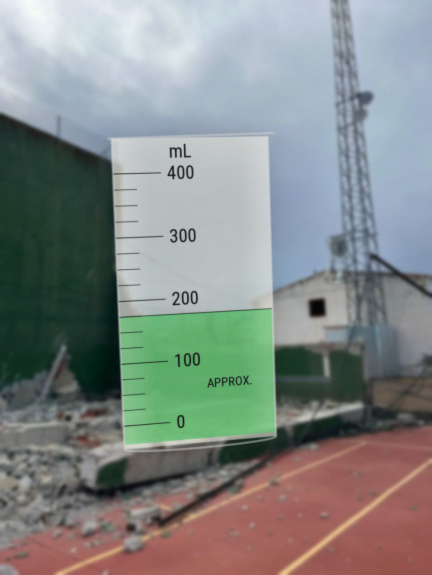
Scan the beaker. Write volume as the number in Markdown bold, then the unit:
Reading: **175** mL
